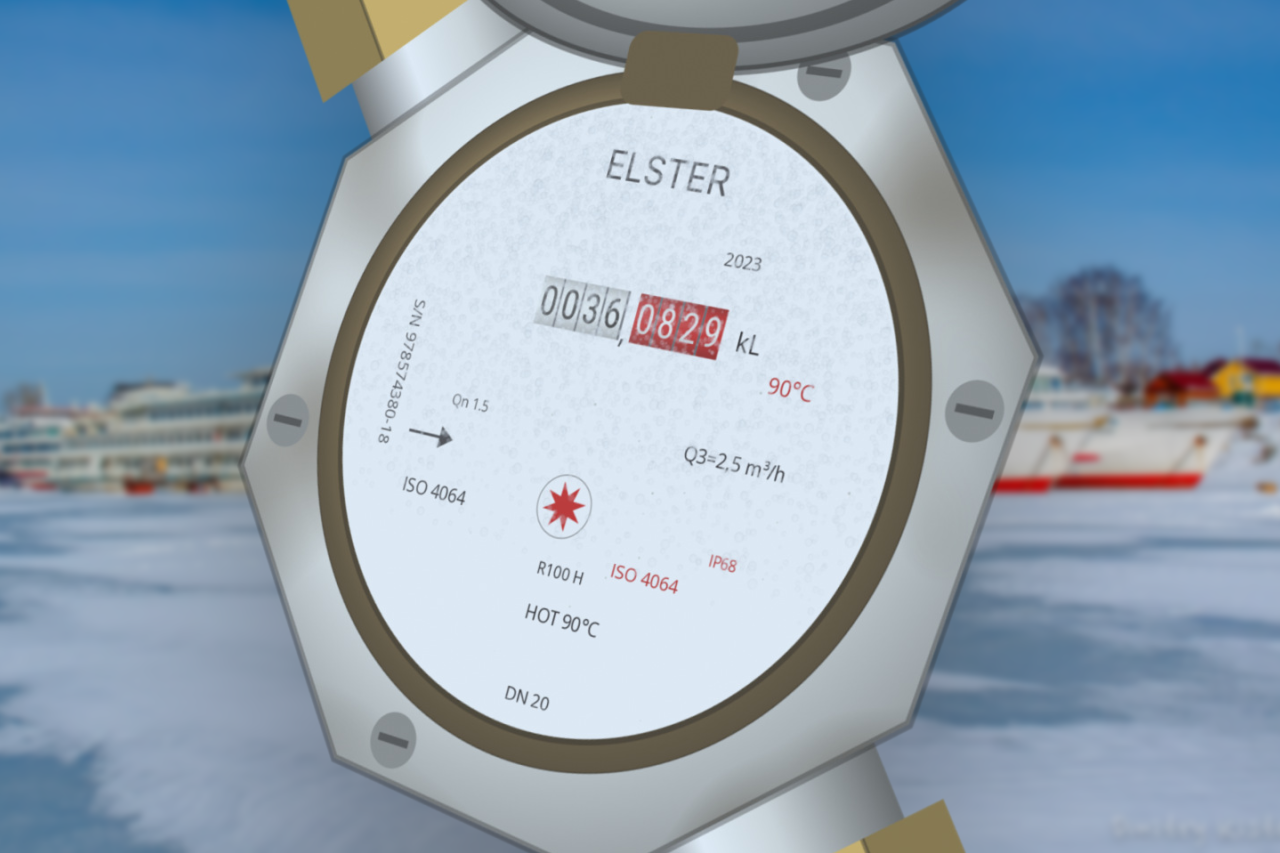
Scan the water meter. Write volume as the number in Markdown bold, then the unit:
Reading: **36.0829** kL
